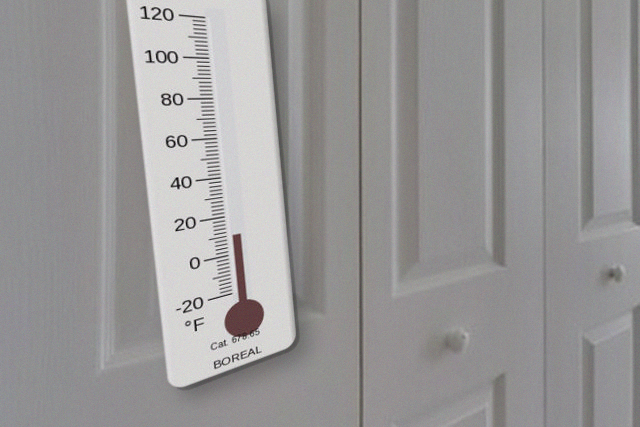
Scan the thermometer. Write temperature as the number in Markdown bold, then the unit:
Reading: **10** °F
